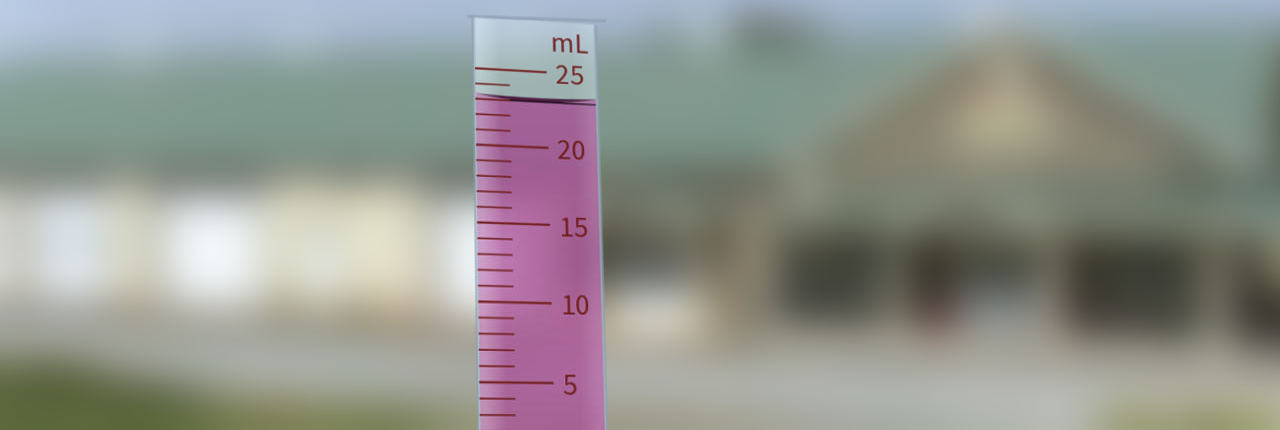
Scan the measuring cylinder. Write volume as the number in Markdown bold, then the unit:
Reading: **23** mL
